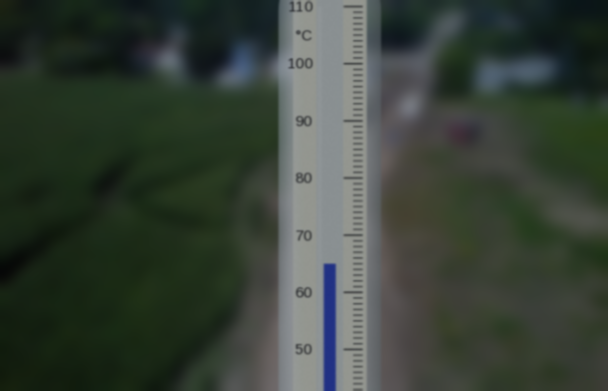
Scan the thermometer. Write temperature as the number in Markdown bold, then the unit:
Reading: **65** °C
